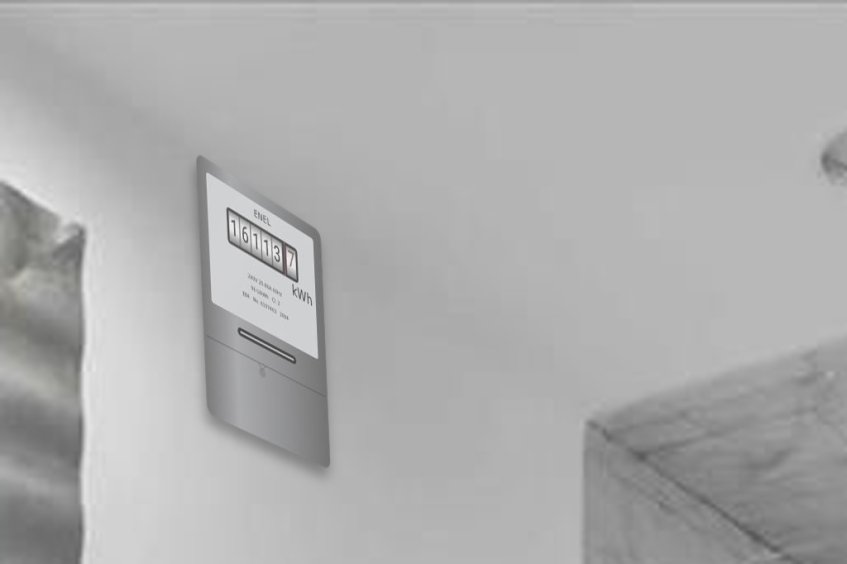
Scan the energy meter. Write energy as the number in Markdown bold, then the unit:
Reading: **16113.7** kWh
